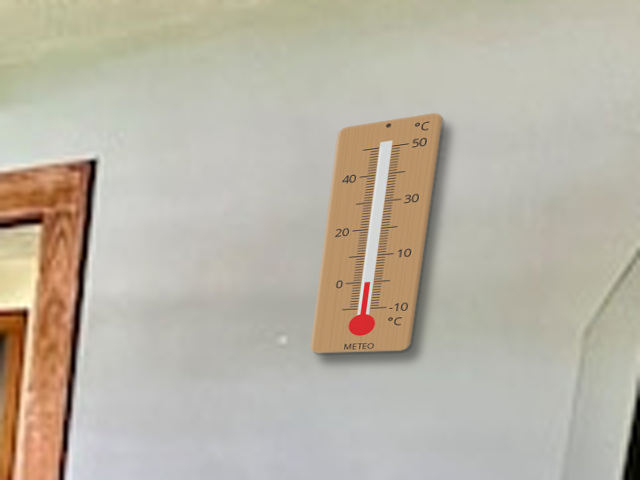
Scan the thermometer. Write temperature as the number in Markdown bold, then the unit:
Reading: **0** °C
